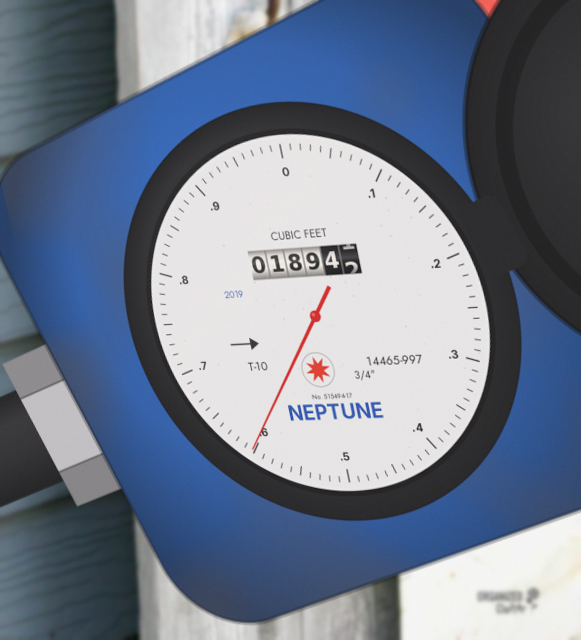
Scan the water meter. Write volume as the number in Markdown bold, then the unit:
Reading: **18941.60** ft³
